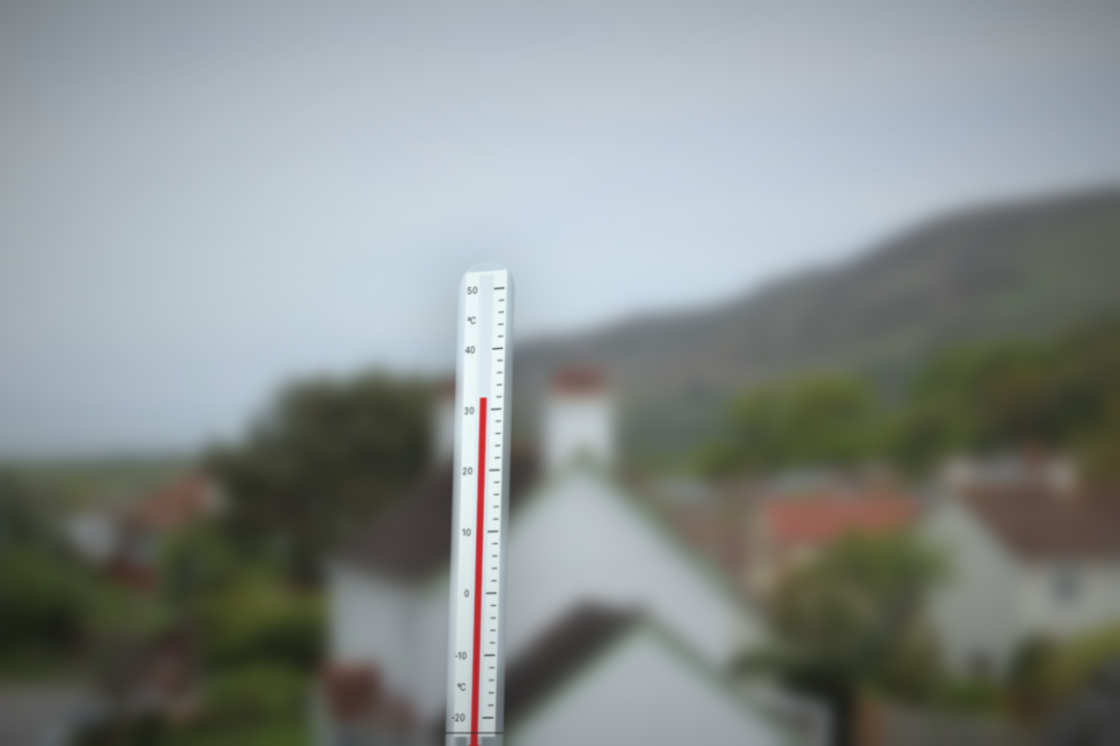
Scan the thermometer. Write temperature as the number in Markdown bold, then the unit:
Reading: **32** °C
